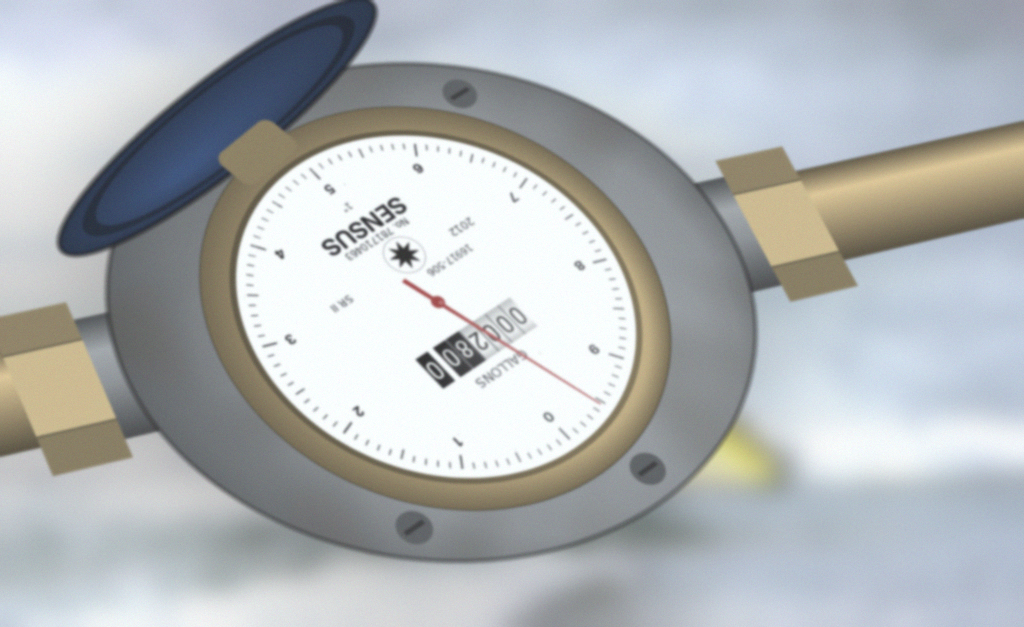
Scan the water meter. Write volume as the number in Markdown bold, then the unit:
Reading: **2799.5** gal
